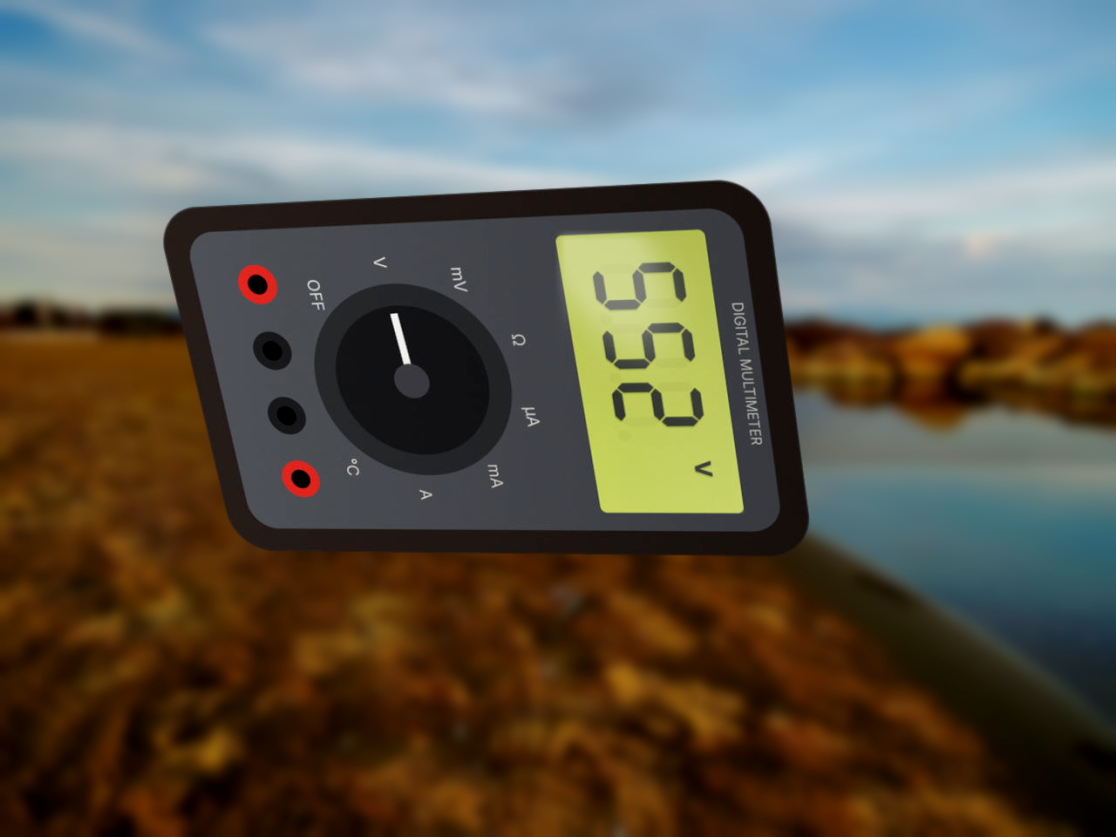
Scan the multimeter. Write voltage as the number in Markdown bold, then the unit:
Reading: **552** V
